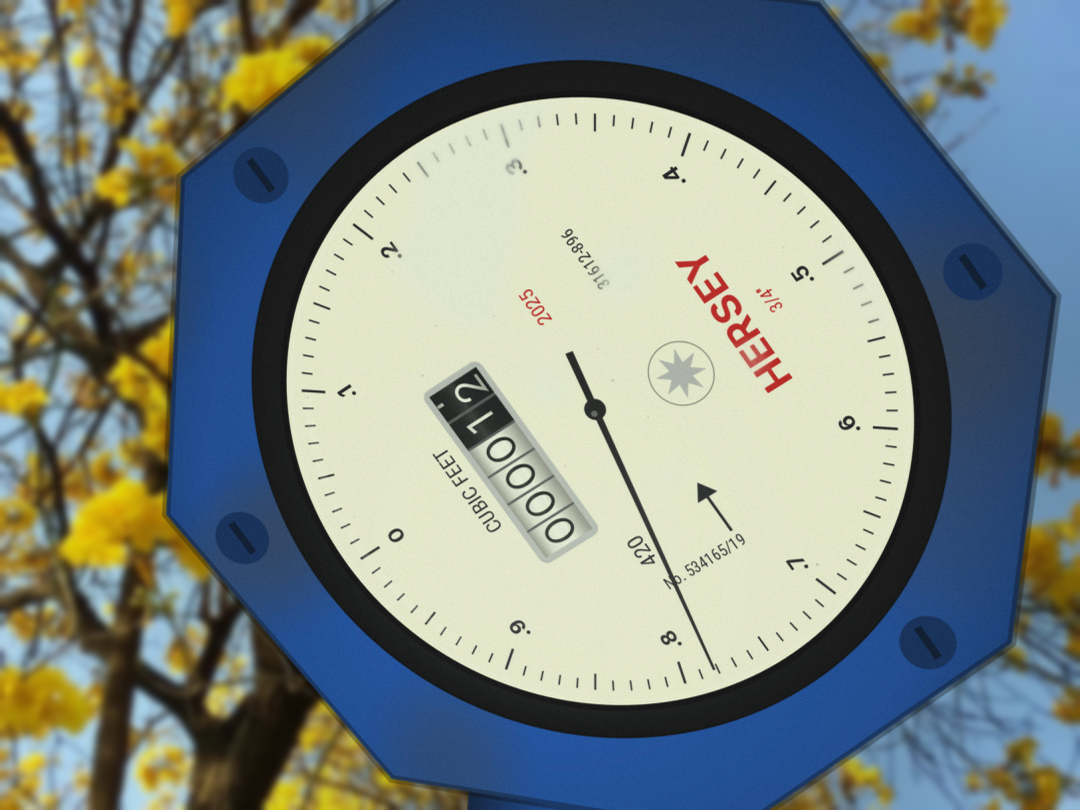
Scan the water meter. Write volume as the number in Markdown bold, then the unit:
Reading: **11.78** ft³
